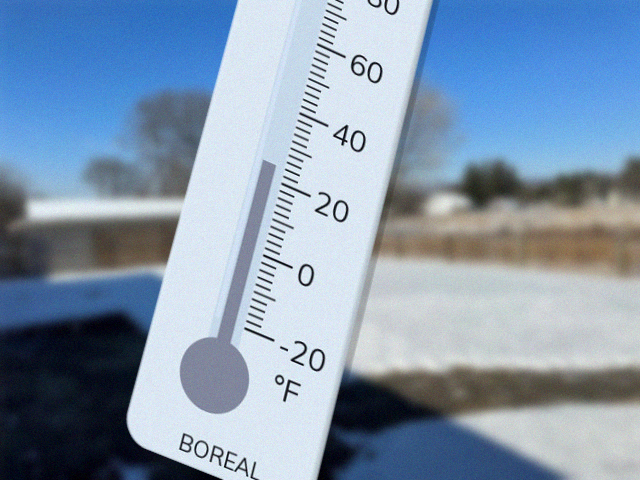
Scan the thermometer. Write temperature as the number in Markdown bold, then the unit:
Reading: **24** °F
